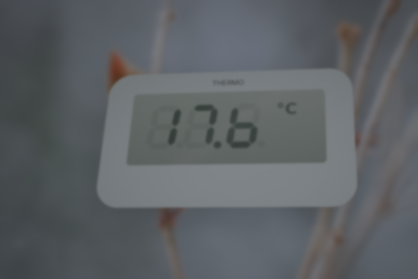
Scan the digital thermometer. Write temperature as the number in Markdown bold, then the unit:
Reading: **17.6** °C
